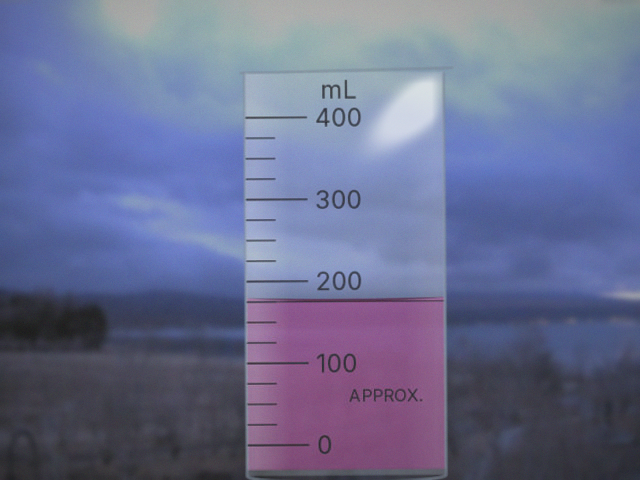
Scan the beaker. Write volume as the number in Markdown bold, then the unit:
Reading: **175** mL
